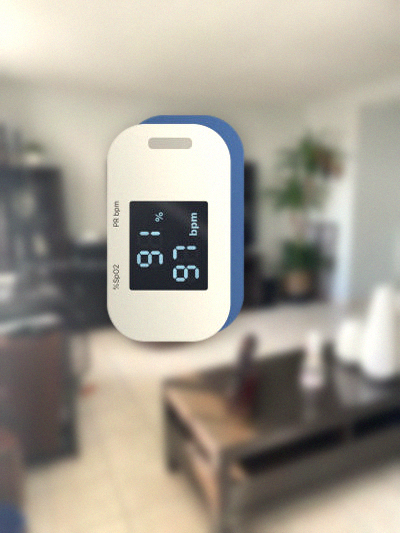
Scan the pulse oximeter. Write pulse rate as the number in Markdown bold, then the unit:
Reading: **97** bpm
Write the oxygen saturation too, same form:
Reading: **91** %
